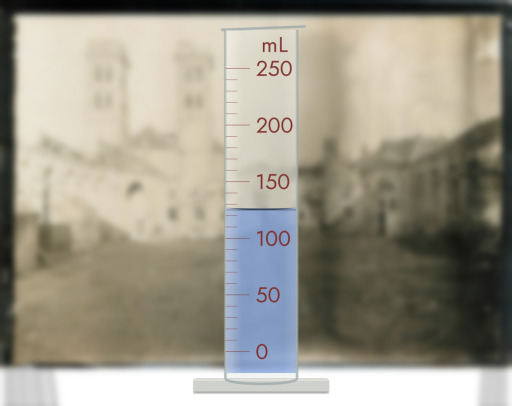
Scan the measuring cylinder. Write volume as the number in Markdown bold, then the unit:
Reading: **125** mL
